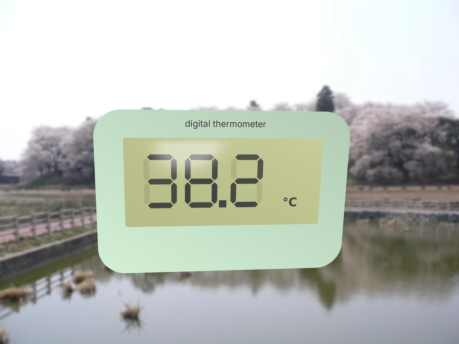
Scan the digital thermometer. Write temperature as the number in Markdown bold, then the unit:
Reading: **38.2** °C
